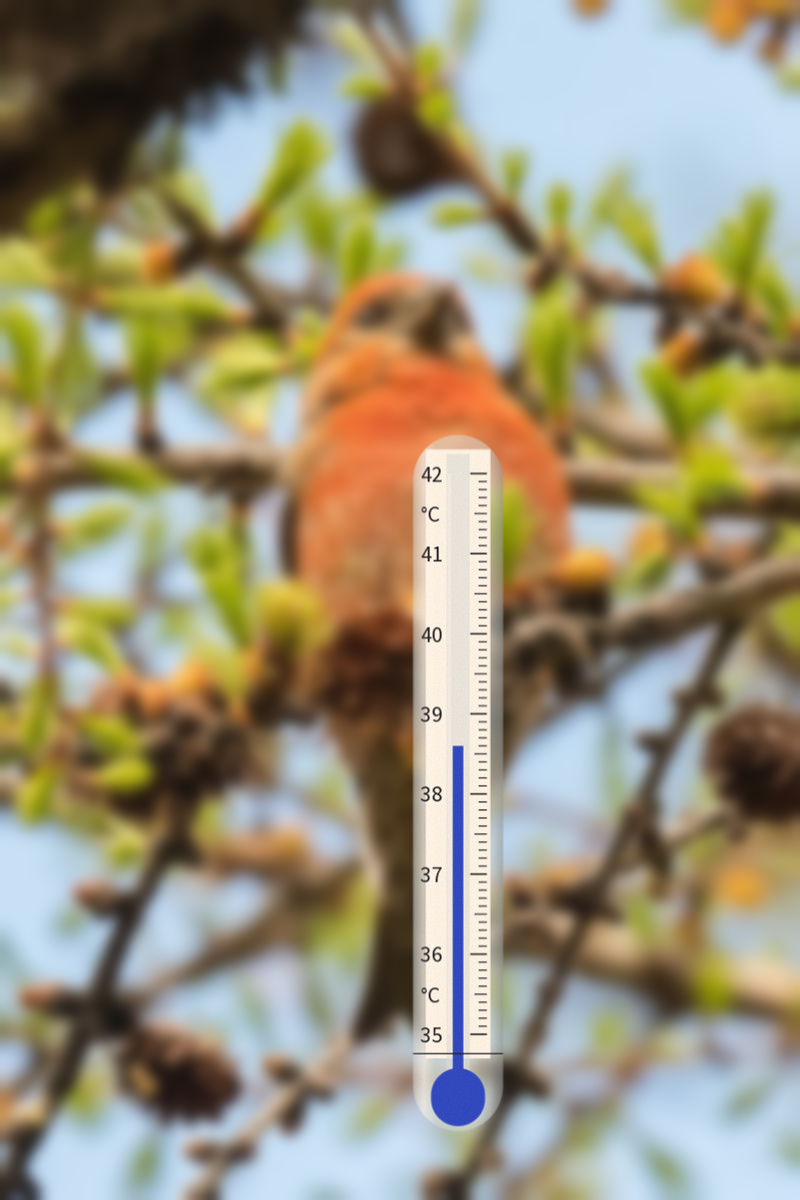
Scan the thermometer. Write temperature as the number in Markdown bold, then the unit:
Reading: **38.6** °C
